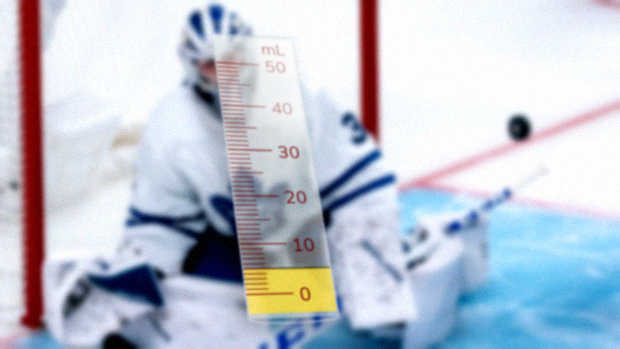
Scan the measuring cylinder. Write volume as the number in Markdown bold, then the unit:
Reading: **5** mL
